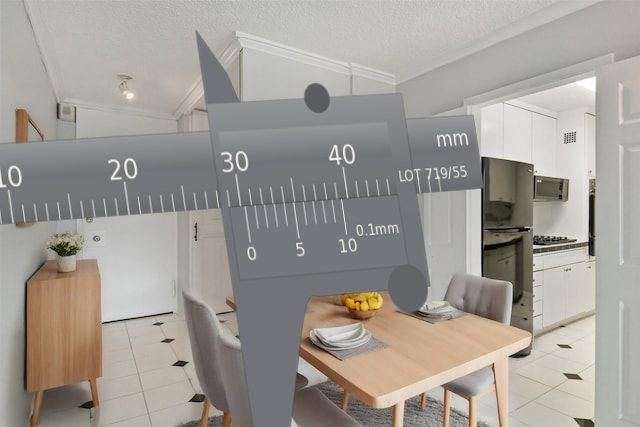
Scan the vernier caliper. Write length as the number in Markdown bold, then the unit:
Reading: **30.4** mm
